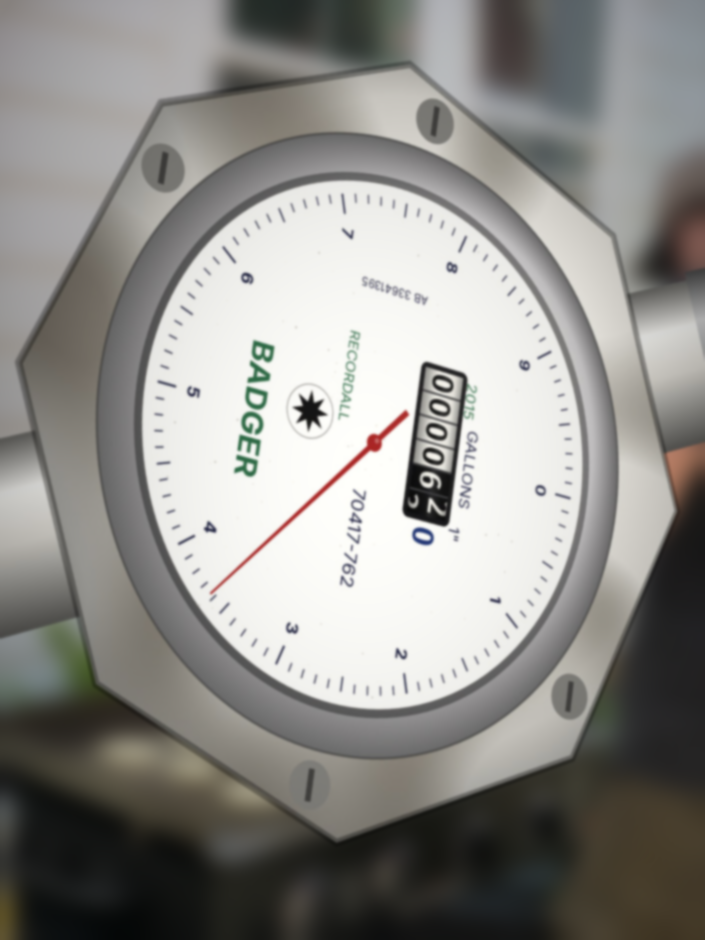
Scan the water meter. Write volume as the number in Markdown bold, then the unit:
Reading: **623.6** gal
